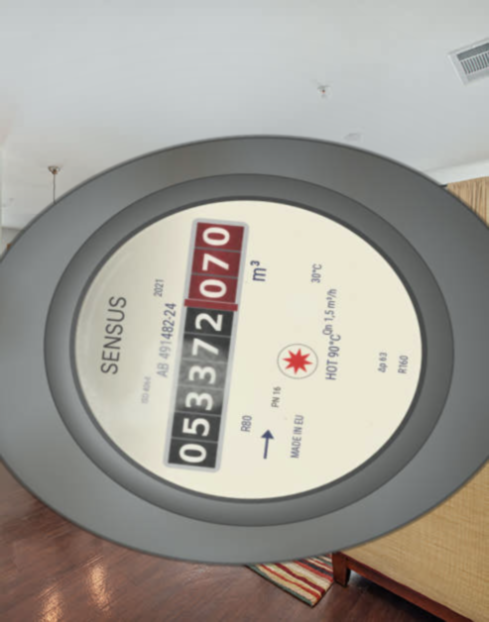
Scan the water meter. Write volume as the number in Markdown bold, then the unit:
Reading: **53372.070** m³
